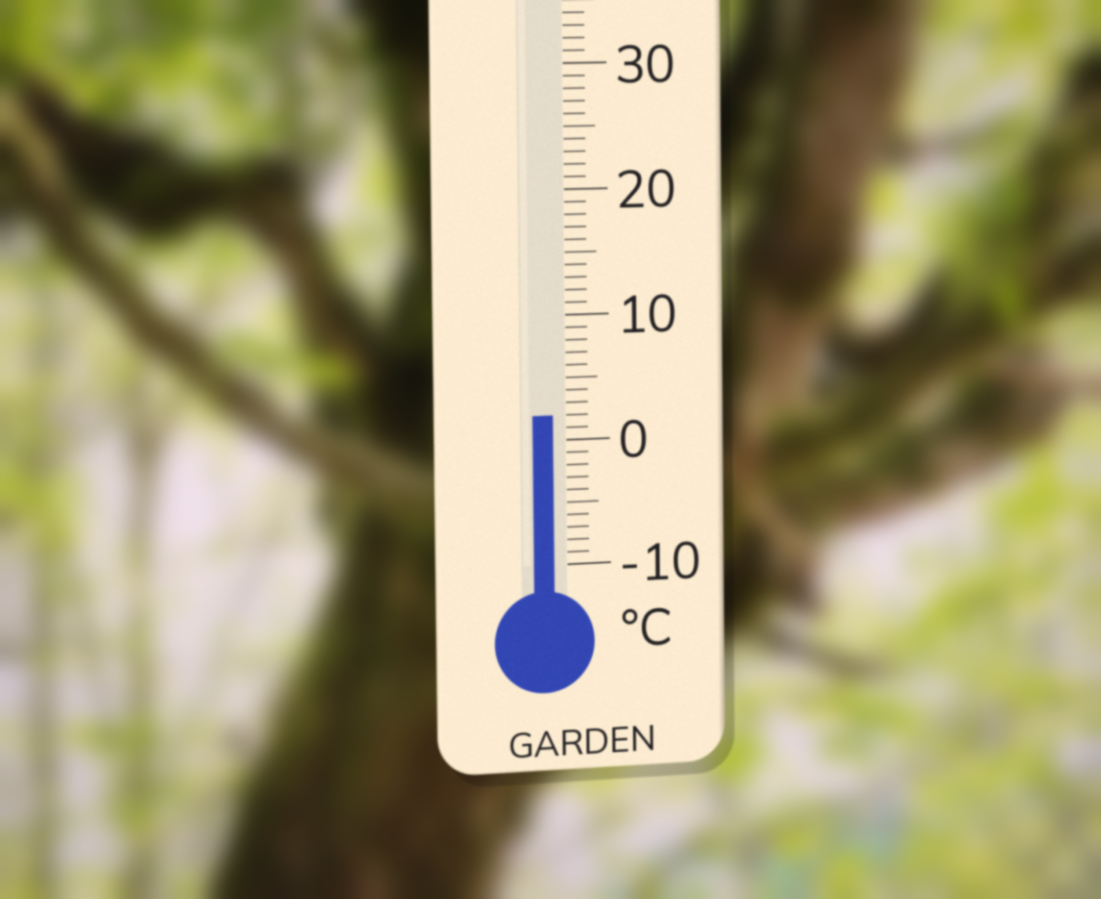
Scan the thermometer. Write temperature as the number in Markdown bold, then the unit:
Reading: **2** °C
